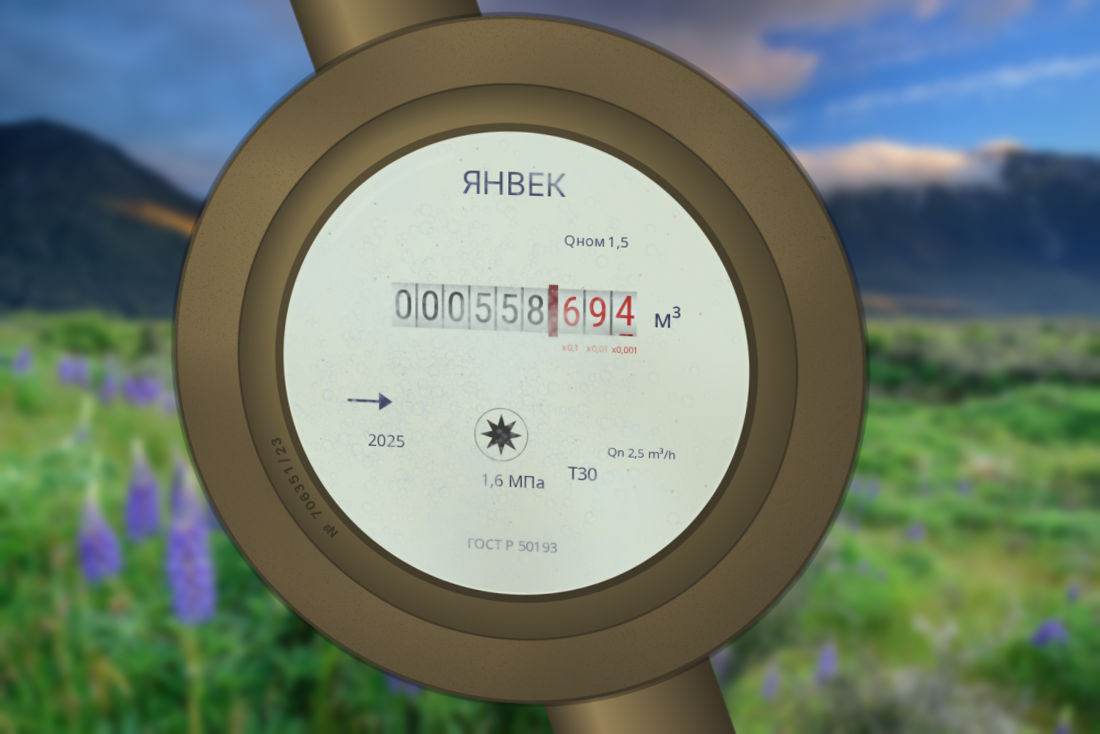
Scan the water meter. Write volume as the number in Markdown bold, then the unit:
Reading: **558.694** m³
